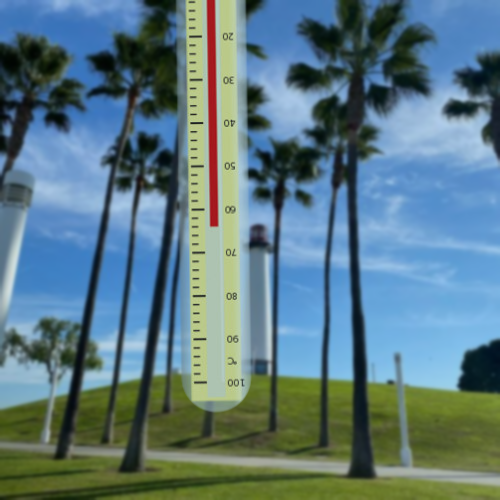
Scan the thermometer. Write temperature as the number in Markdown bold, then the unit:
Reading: **64** °C
